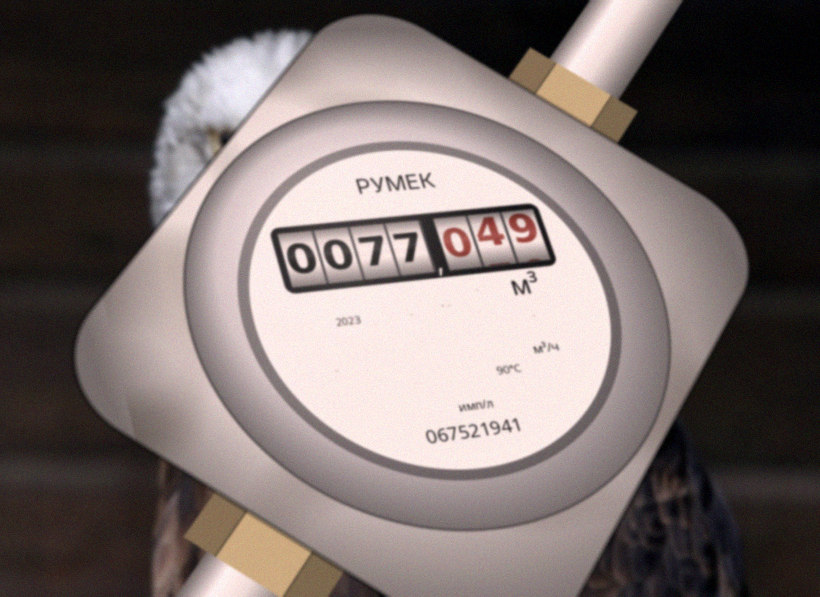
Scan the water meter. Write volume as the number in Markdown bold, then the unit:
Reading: **77.049** m³
